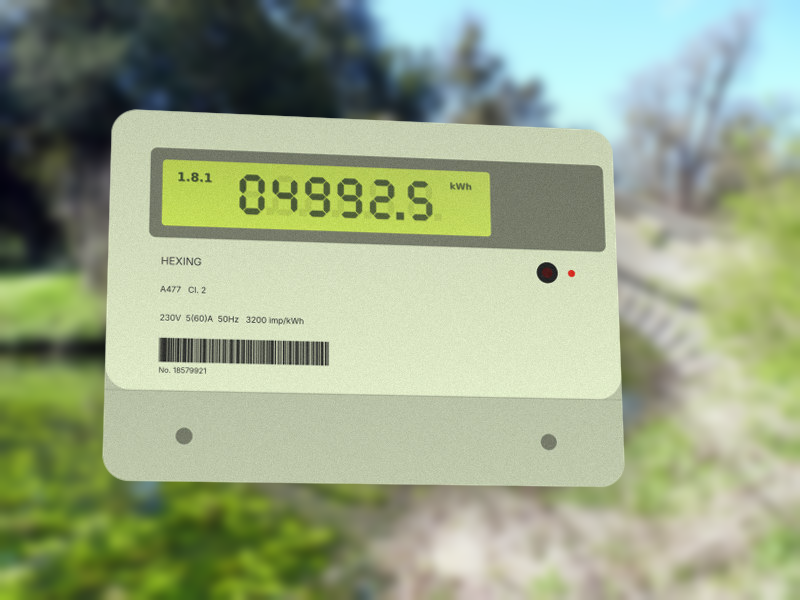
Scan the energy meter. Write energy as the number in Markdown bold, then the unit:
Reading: **4992.5** kWh
